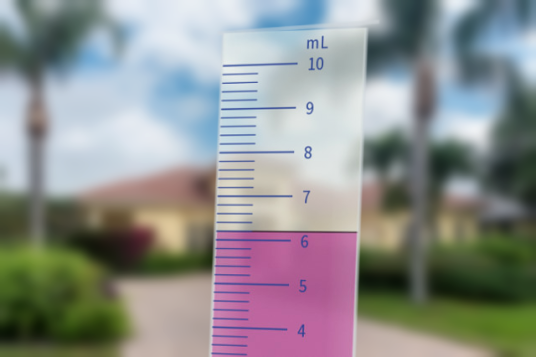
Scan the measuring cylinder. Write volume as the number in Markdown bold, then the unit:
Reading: **6.2** mL
